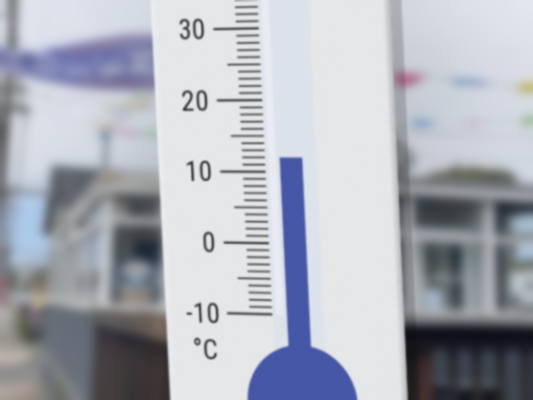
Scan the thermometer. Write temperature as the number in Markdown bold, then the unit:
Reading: **12** °C
